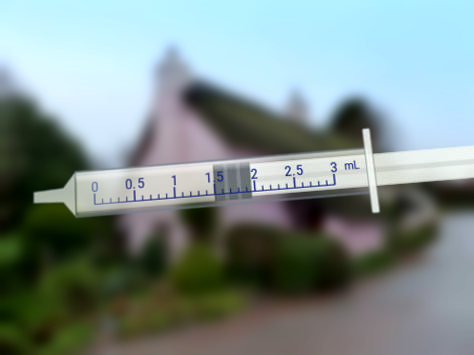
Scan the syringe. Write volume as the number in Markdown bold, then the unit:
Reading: **1.5** mL
